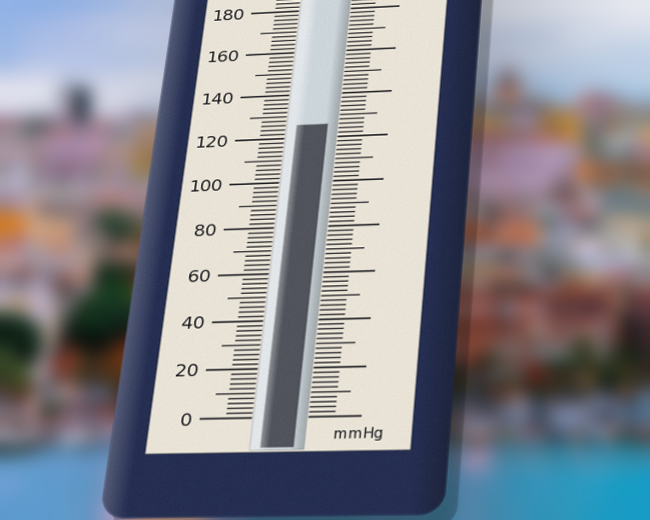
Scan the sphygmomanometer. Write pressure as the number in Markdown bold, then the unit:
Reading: **126** mmHg
